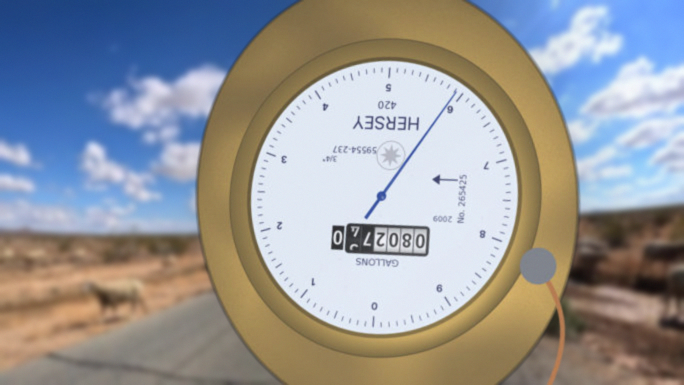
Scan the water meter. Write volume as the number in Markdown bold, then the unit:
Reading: **802735.9** gal
